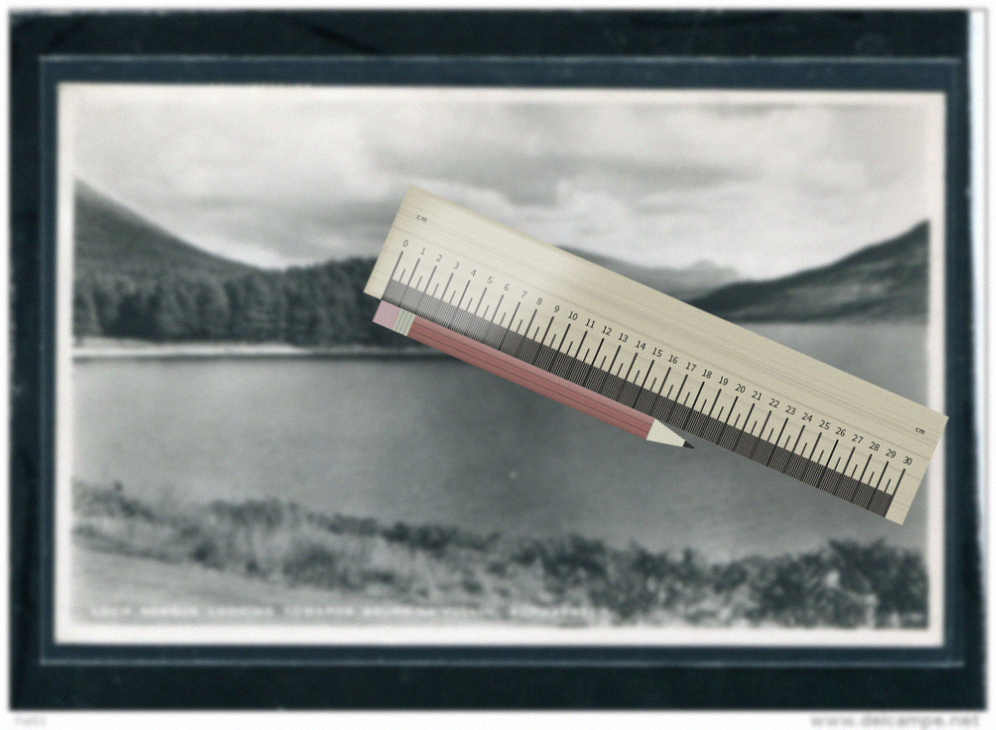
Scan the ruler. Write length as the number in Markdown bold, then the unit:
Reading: **19** cm
